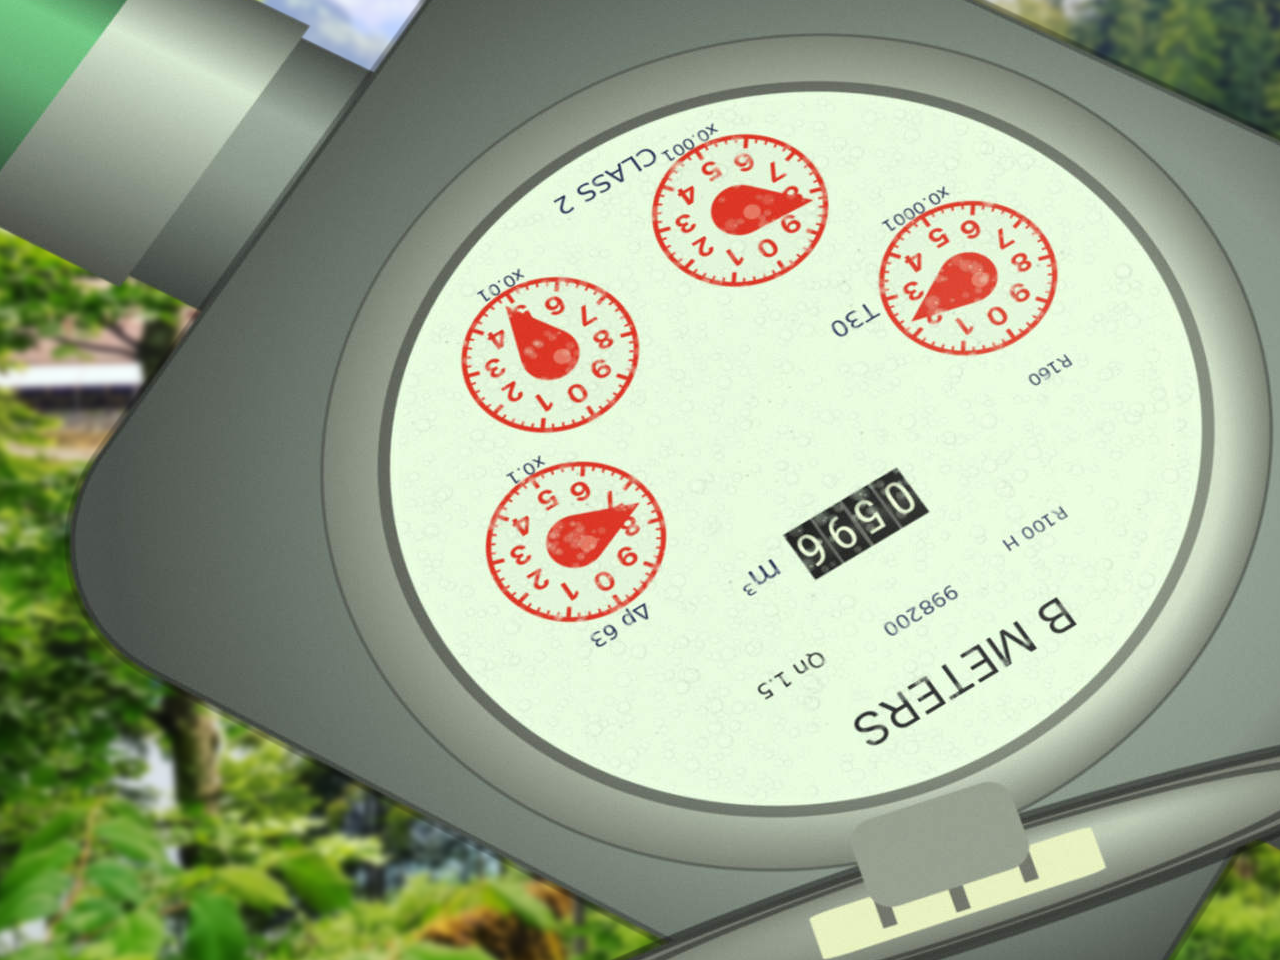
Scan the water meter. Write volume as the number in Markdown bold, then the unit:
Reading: **596.7482** m³
